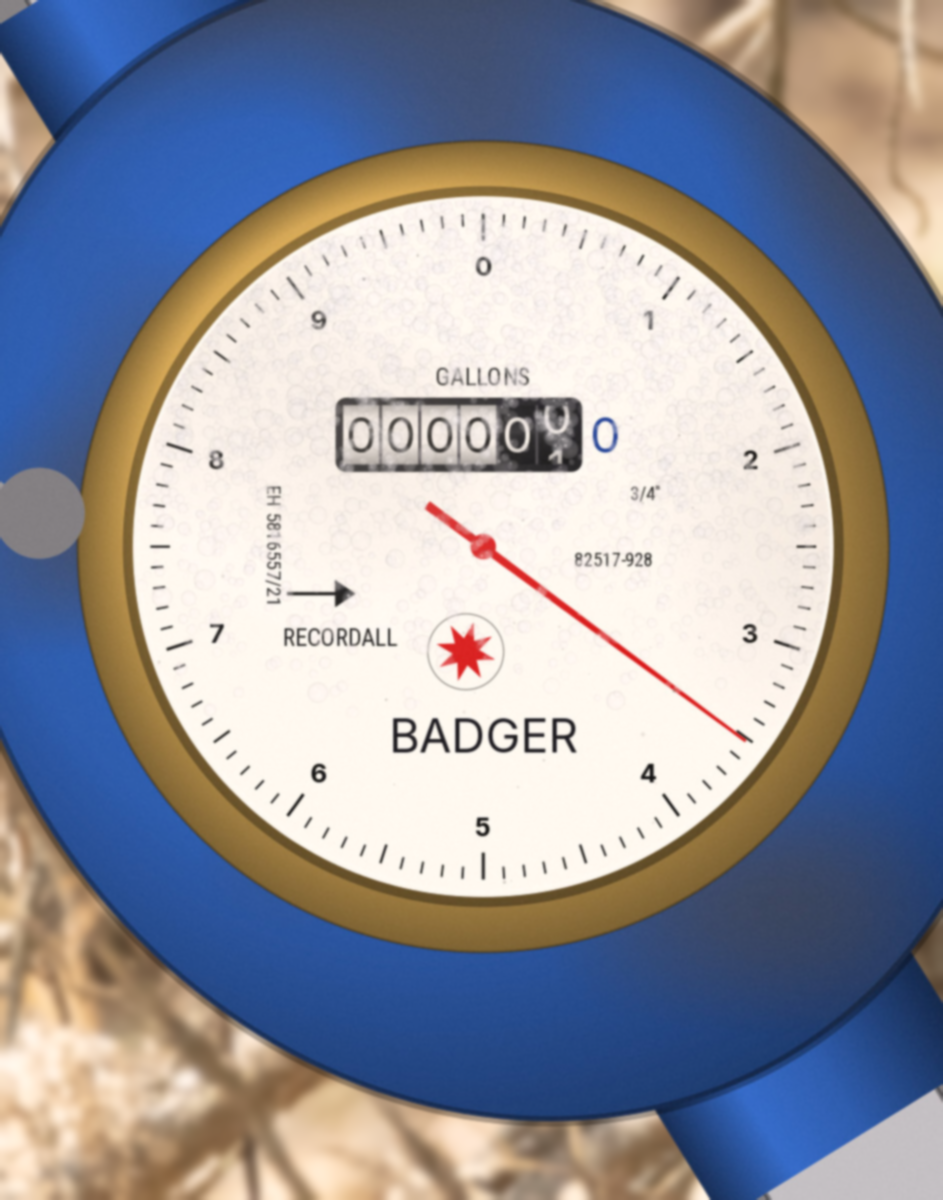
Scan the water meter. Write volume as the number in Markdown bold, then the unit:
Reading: **3.5** gal
